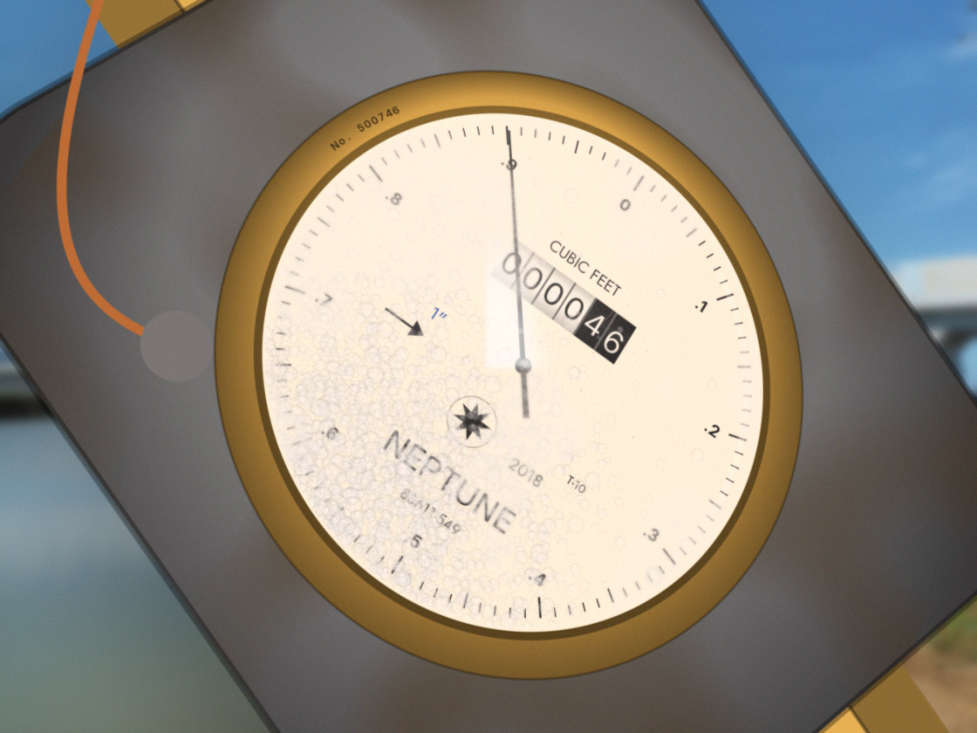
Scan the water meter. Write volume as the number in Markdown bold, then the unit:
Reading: **45.90** ft³
